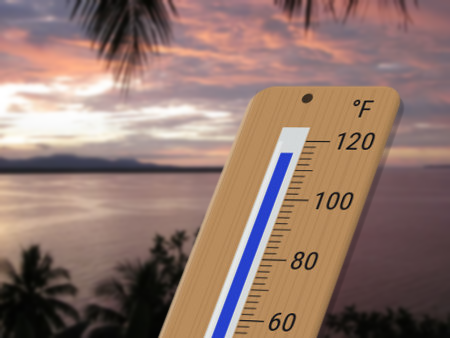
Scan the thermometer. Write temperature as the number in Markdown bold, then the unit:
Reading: **116** °F
